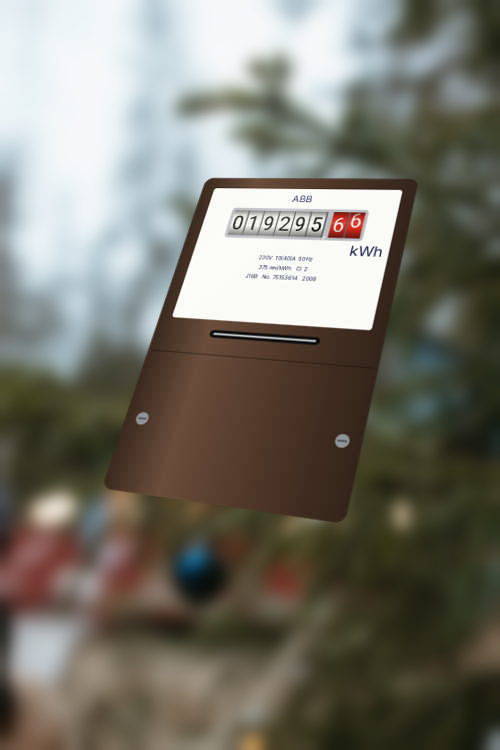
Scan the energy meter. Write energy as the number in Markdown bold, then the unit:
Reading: **19295.66** kWh
